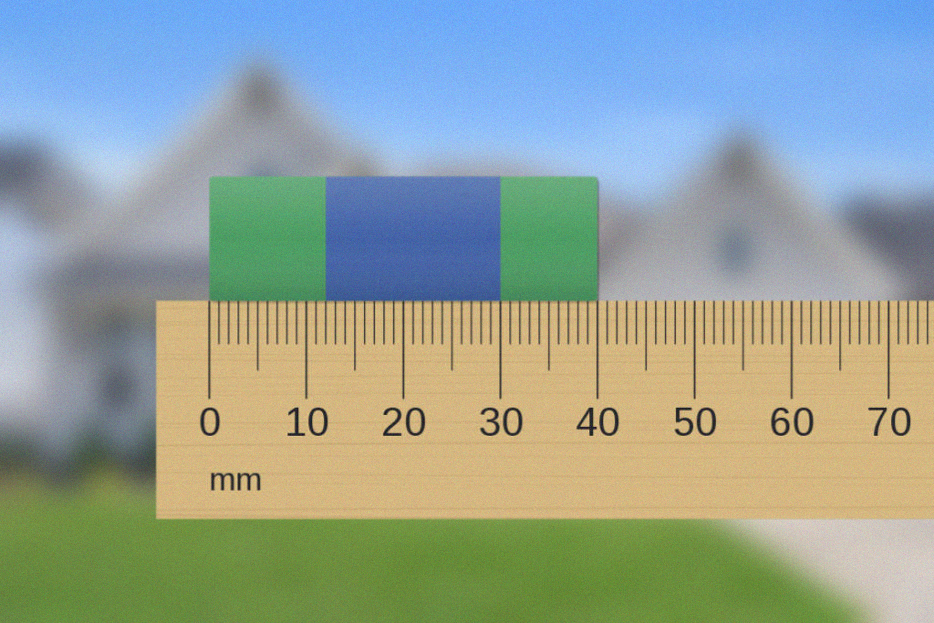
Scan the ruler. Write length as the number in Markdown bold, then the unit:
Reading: **40** mm
